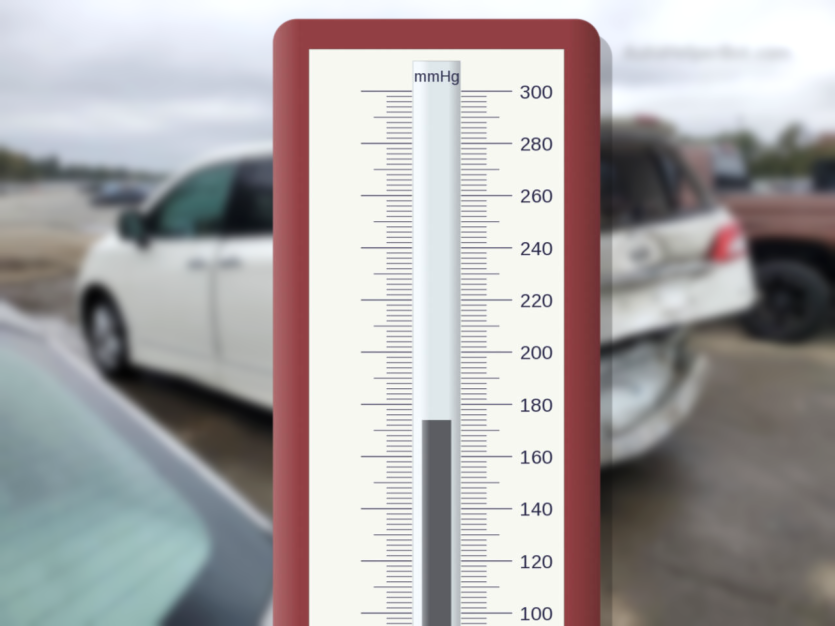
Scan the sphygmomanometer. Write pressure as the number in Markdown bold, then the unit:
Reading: **174** mmHg
